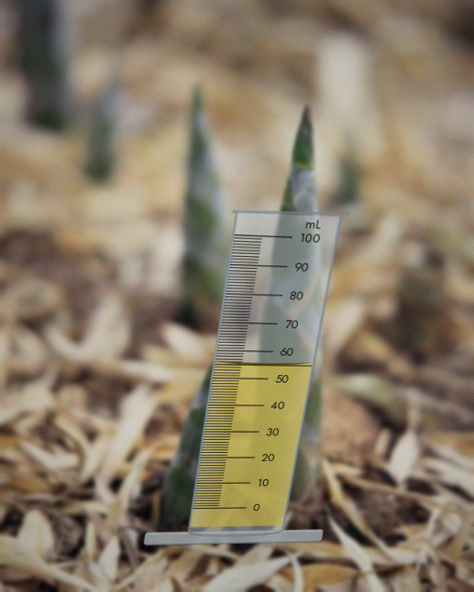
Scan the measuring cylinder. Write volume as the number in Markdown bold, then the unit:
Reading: **55** mL
